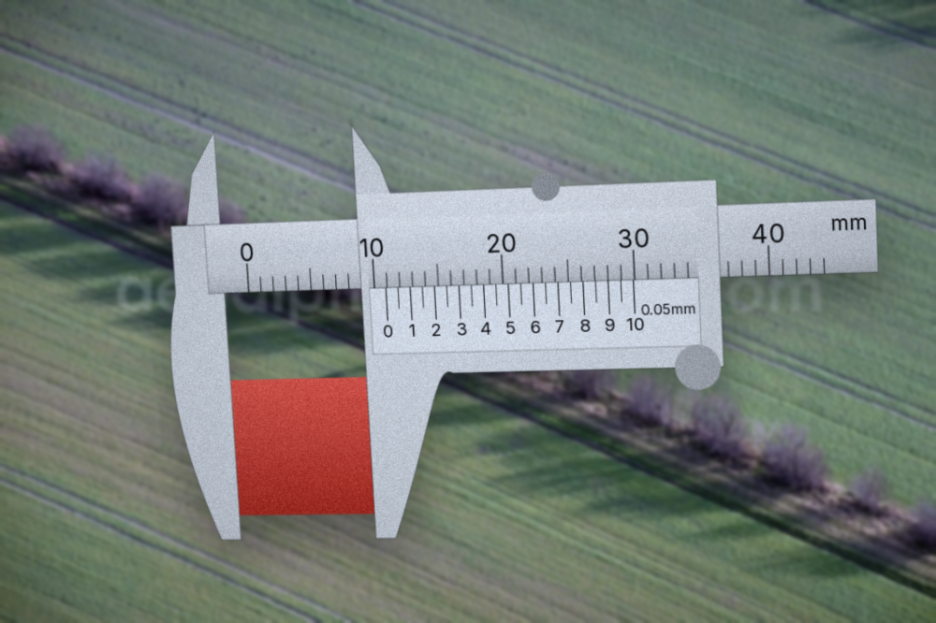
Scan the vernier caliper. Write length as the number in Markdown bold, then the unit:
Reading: **10.9** mm
